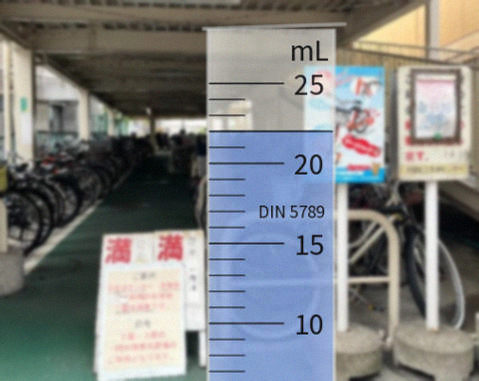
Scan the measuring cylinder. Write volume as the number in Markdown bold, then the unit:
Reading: **22** mL
